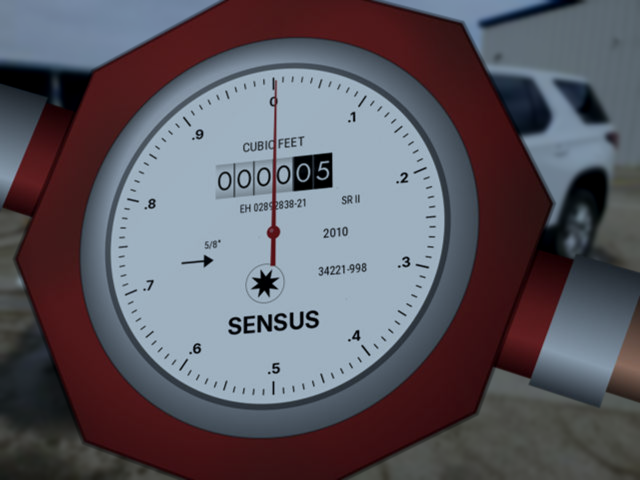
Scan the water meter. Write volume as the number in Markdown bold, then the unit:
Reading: **5.00** ft³
